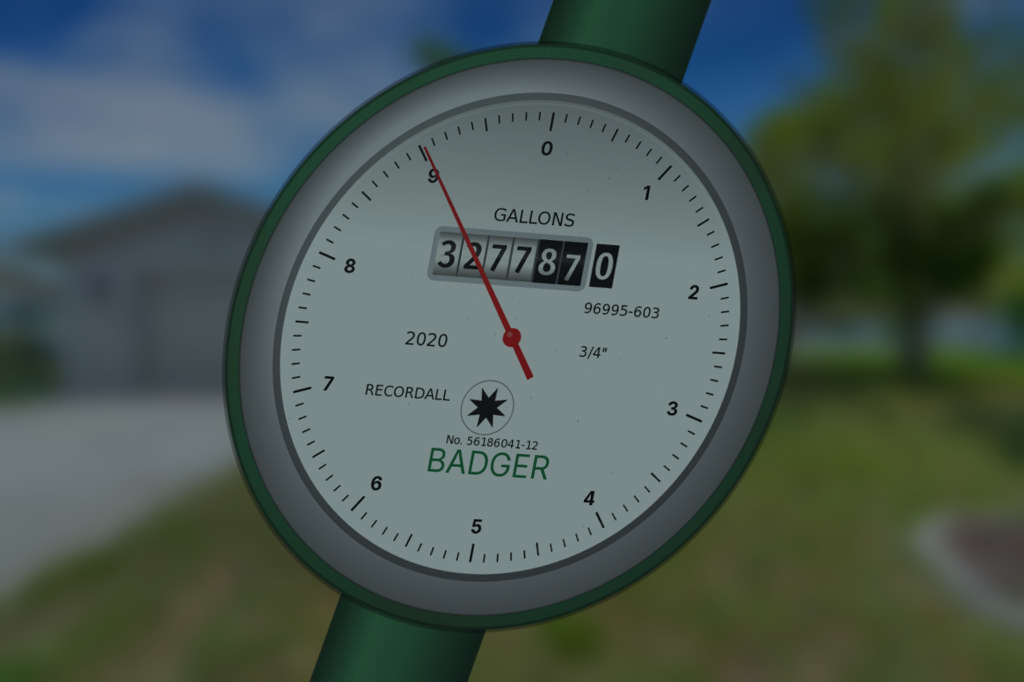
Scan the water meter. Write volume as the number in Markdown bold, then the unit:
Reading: **3277869.0** gal
